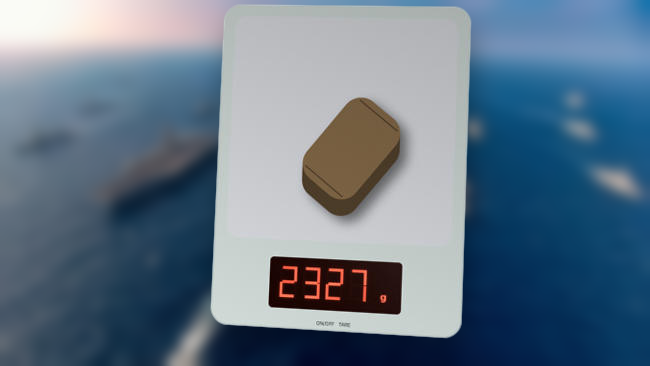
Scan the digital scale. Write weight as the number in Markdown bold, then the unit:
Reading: **2327** g
